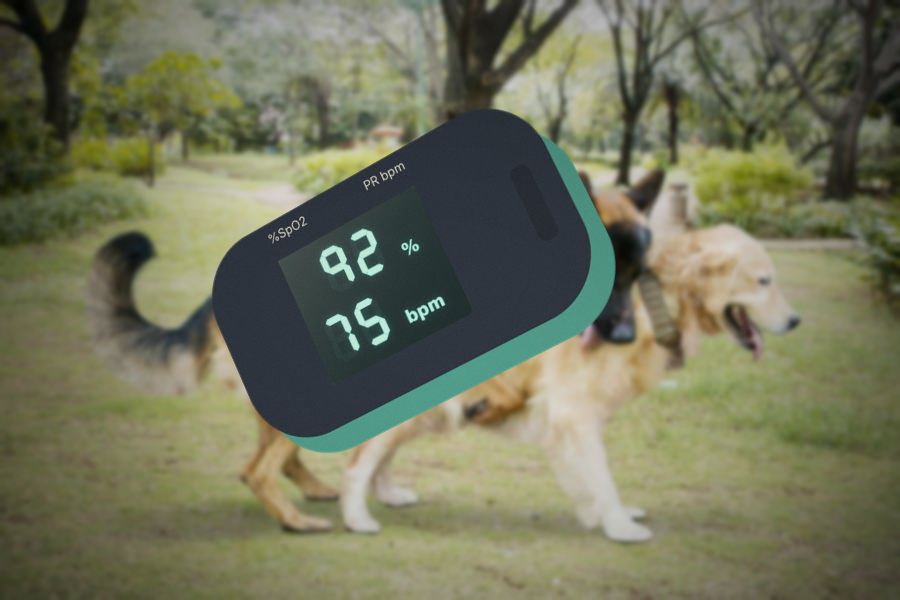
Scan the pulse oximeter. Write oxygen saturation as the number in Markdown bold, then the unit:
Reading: **92** %
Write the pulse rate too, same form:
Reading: **75** bpm
